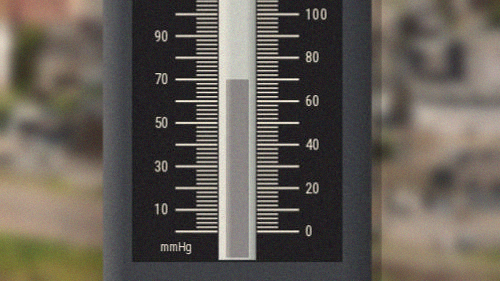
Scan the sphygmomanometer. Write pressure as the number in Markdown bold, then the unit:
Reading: **70** mmHg
